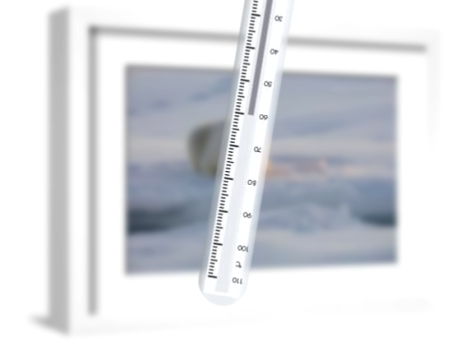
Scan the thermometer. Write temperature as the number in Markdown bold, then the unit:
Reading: **60** °C
